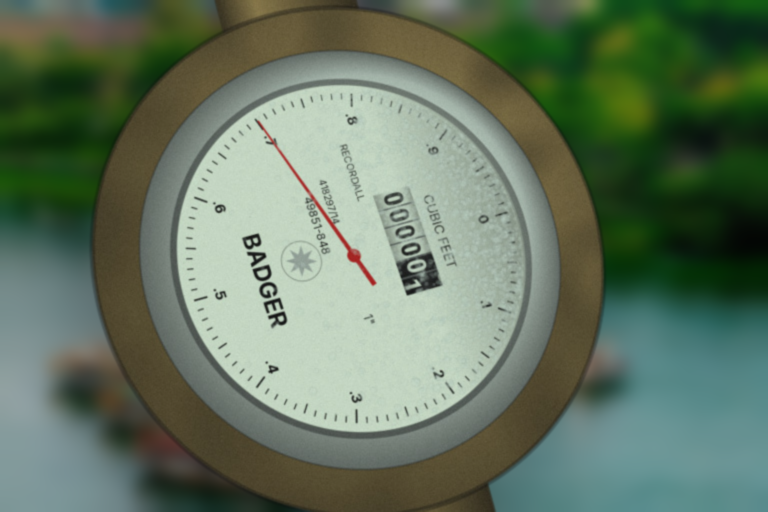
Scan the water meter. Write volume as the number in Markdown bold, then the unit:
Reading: **0.70** ft³
